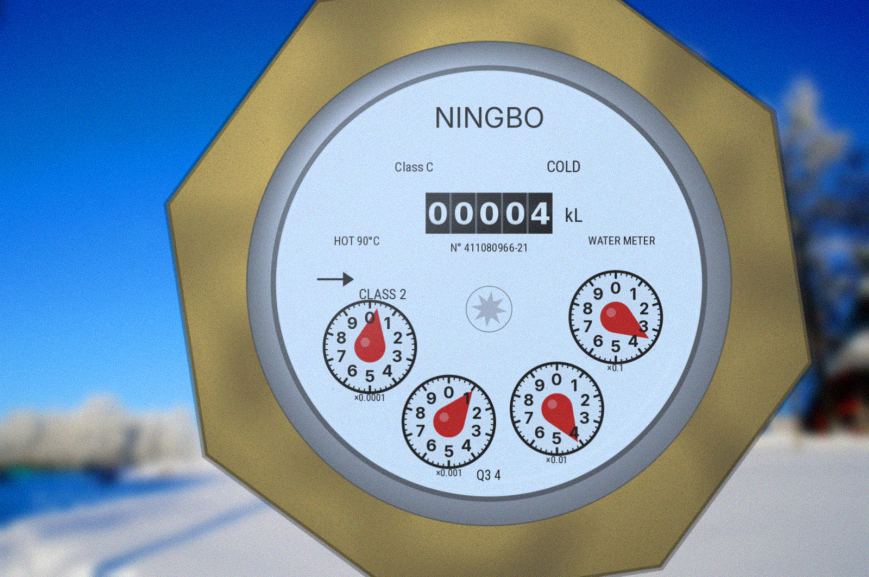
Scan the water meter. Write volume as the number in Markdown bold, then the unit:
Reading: **4.3410** kL
